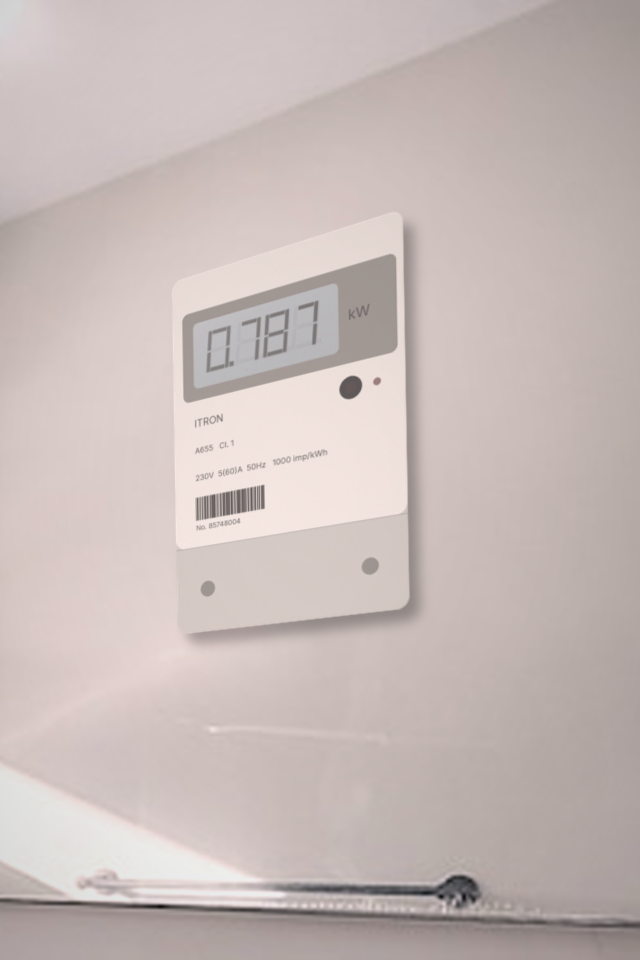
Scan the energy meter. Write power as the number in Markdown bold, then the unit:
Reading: **0.787** kW
